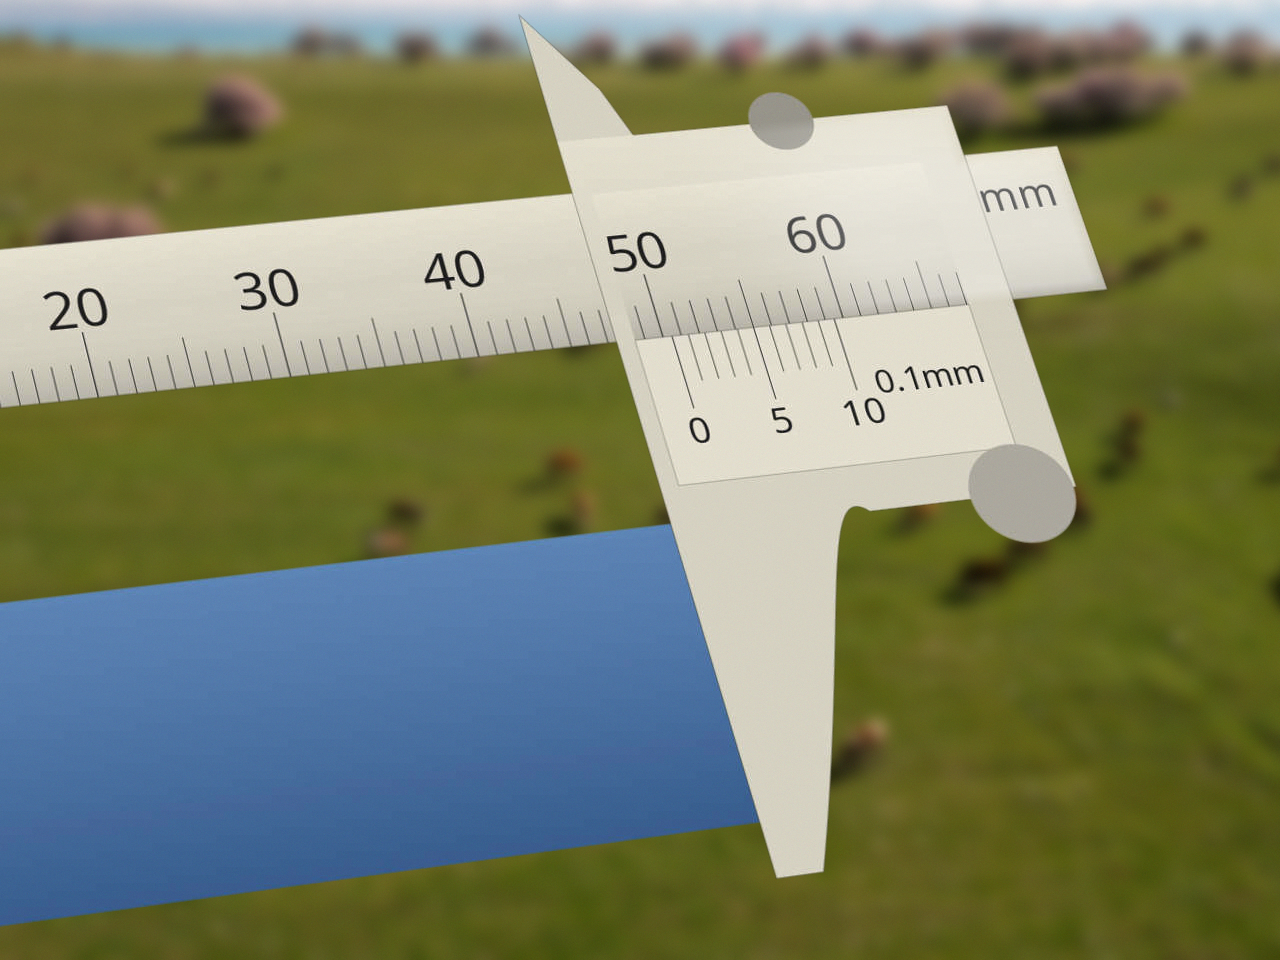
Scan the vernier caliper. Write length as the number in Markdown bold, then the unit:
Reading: **50.5** mm
